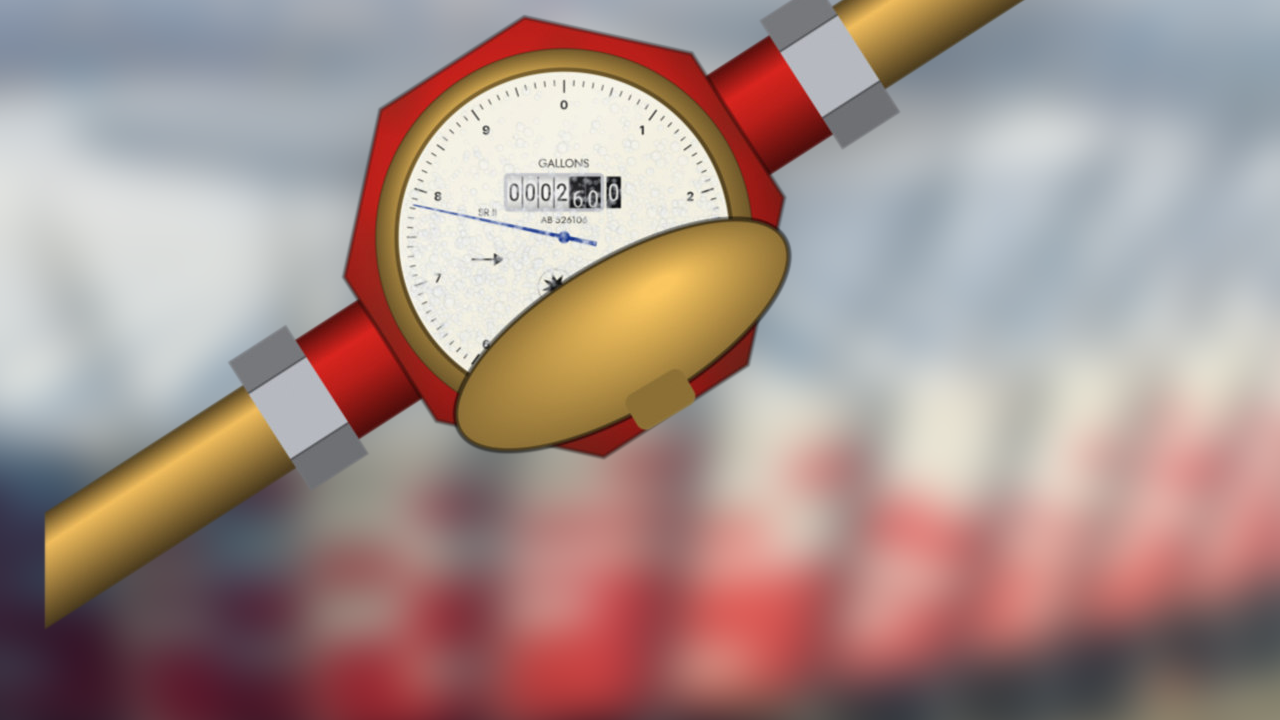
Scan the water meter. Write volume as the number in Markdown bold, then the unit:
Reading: **2597.8** gal
